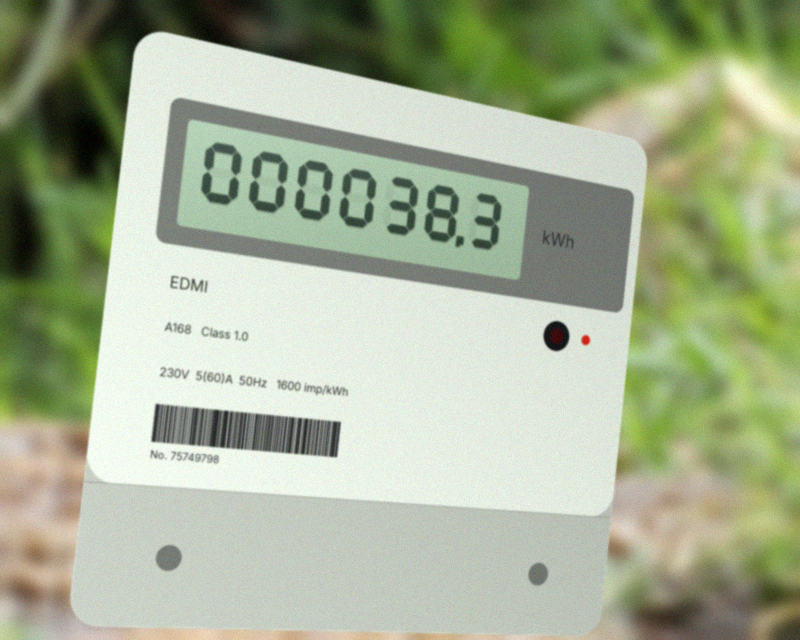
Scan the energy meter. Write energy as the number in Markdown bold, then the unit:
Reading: **38.3** kWh
